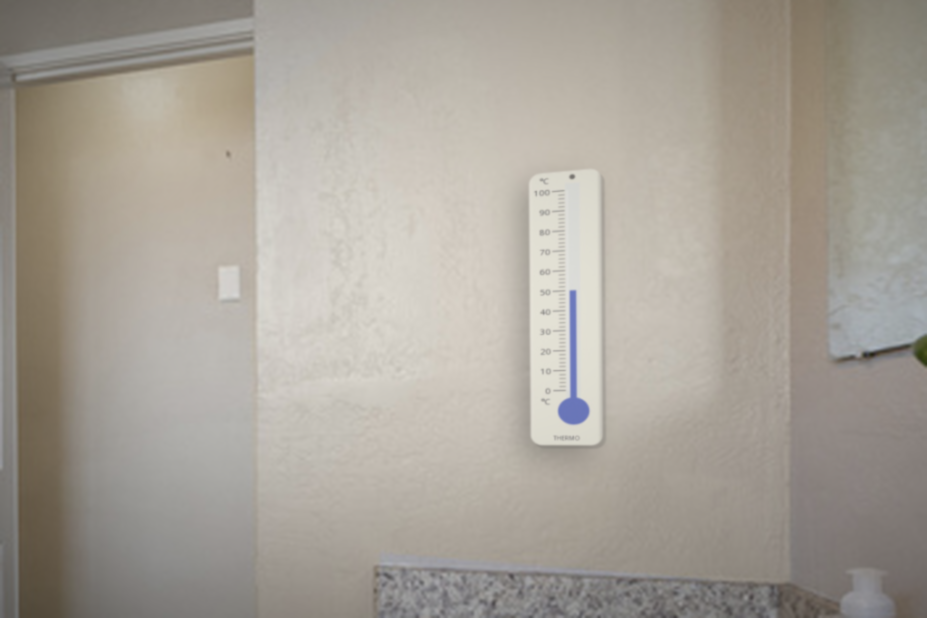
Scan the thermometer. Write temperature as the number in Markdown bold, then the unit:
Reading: **50** °C
